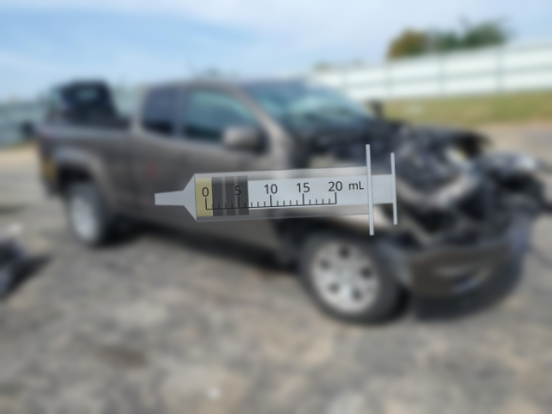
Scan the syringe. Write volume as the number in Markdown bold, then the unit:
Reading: **1** mL
